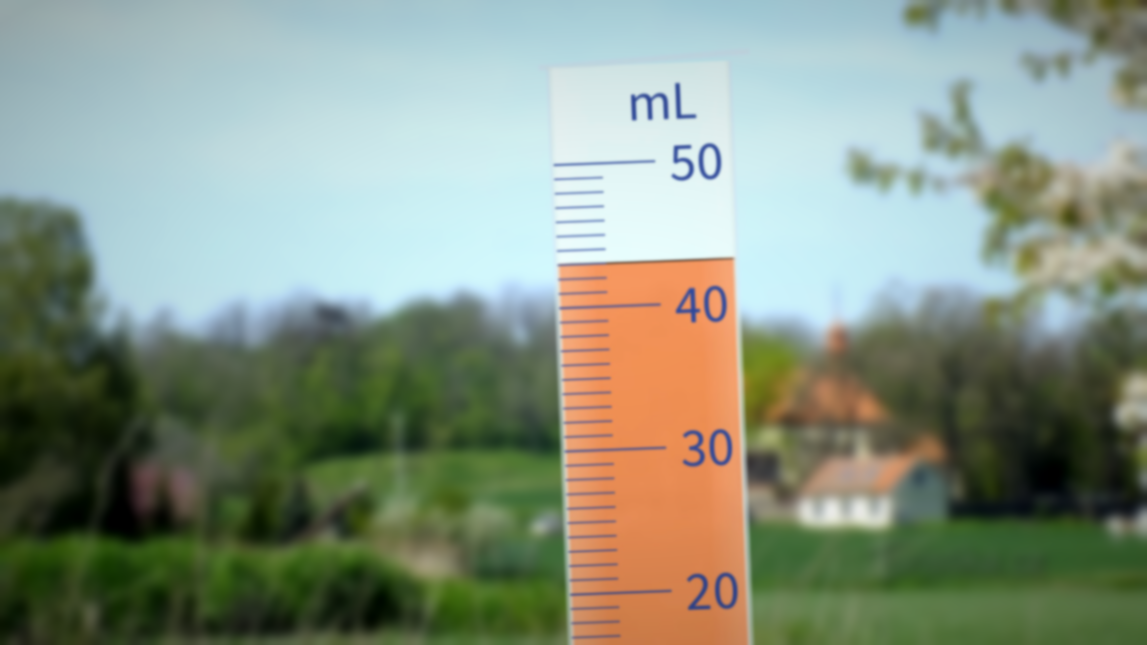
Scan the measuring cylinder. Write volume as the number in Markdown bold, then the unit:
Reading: **43** mL
